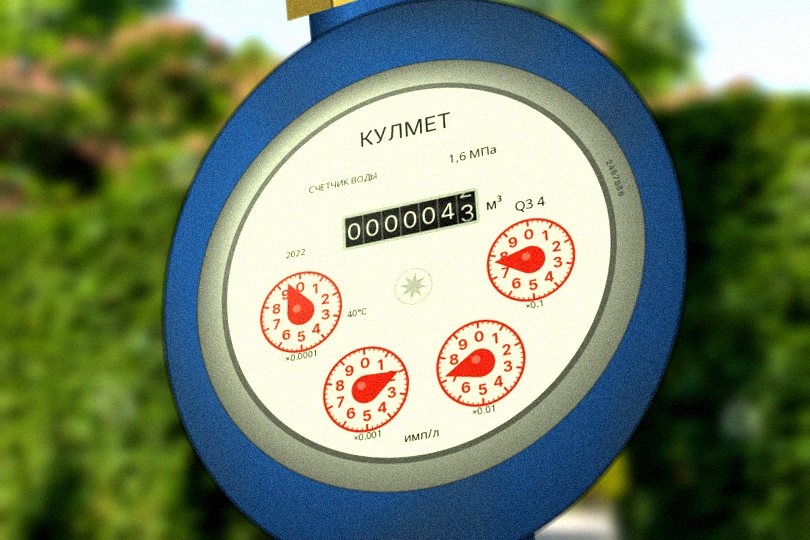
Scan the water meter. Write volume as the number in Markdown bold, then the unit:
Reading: **42.7719** m³
